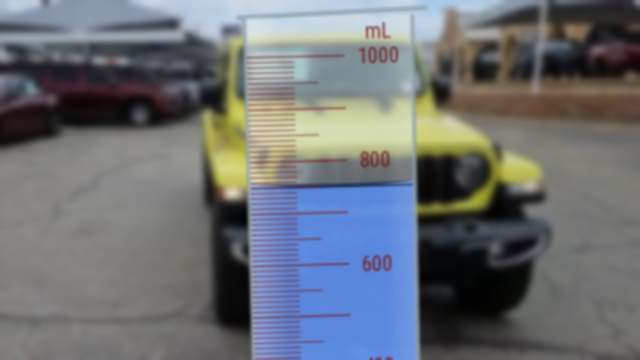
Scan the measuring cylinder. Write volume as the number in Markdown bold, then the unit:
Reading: **750** mL
